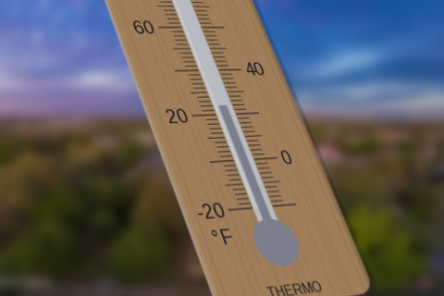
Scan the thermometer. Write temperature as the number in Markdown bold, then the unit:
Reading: **24** °F
